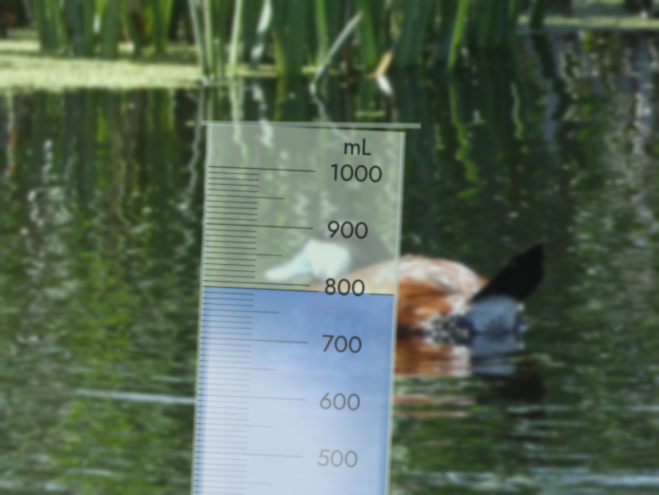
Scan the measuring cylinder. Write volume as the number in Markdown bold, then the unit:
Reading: **790** mL
